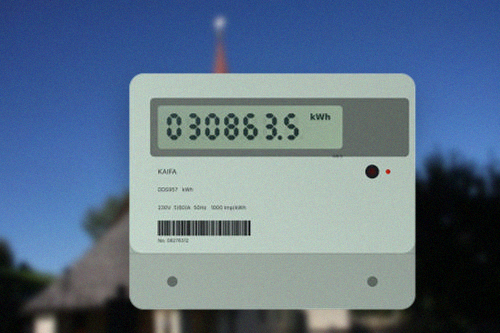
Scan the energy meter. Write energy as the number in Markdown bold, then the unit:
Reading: **30863.5** kWh
